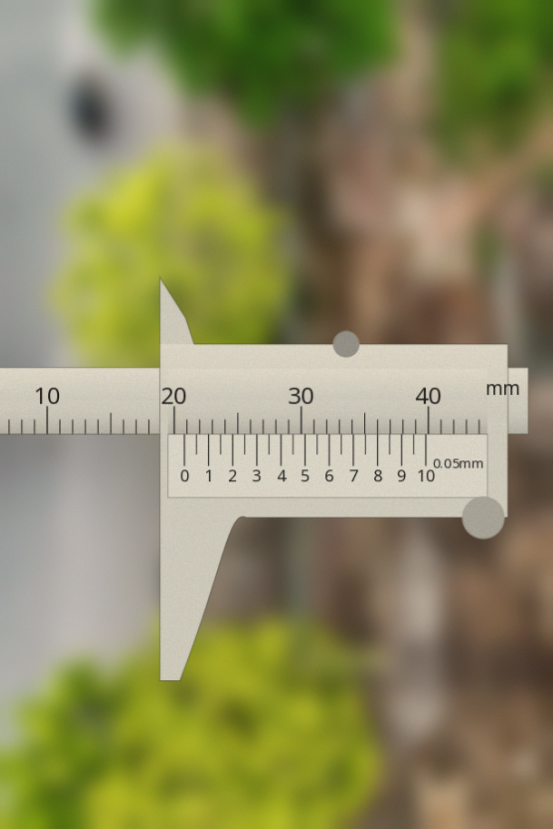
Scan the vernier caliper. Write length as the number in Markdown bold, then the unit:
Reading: **20.8** mm
